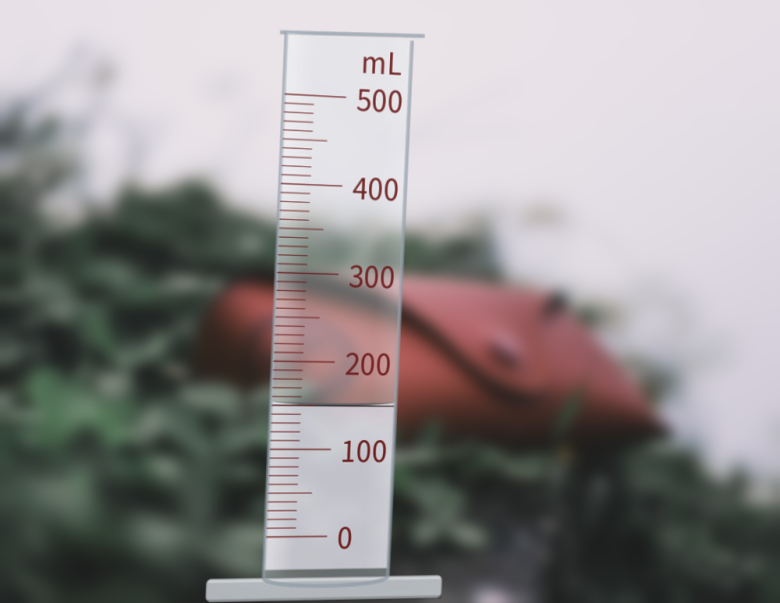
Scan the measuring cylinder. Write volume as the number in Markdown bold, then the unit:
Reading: **150** mL
